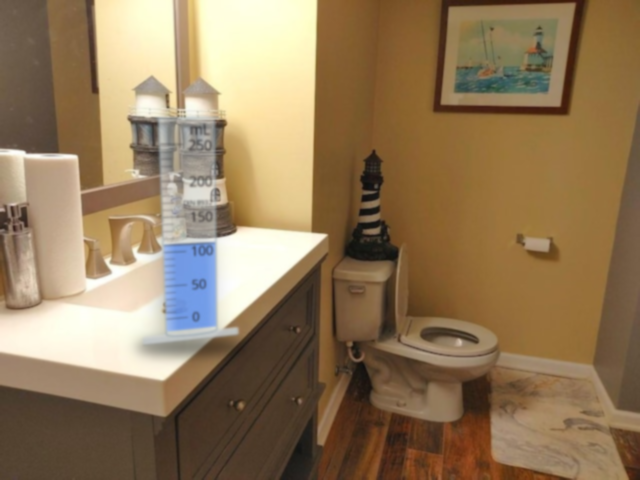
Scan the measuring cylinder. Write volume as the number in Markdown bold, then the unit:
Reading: **110** mL
